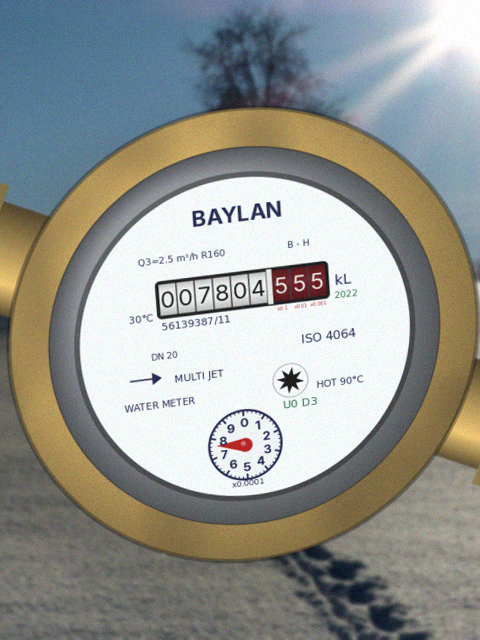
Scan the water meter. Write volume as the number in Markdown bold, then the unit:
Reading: **7804.5557** kL
